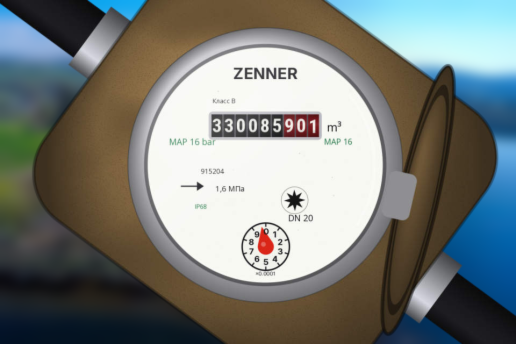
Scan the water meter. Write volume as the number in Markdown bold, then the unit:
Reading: **330085.9009** m³
